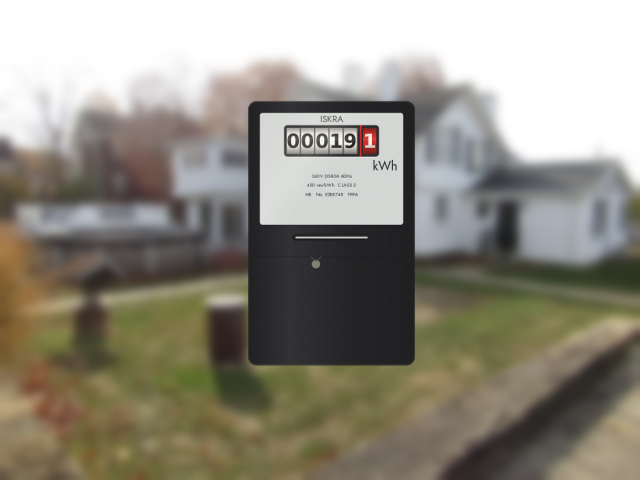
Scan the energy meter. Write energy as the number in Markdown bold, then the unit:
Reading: **19.1** kWh
